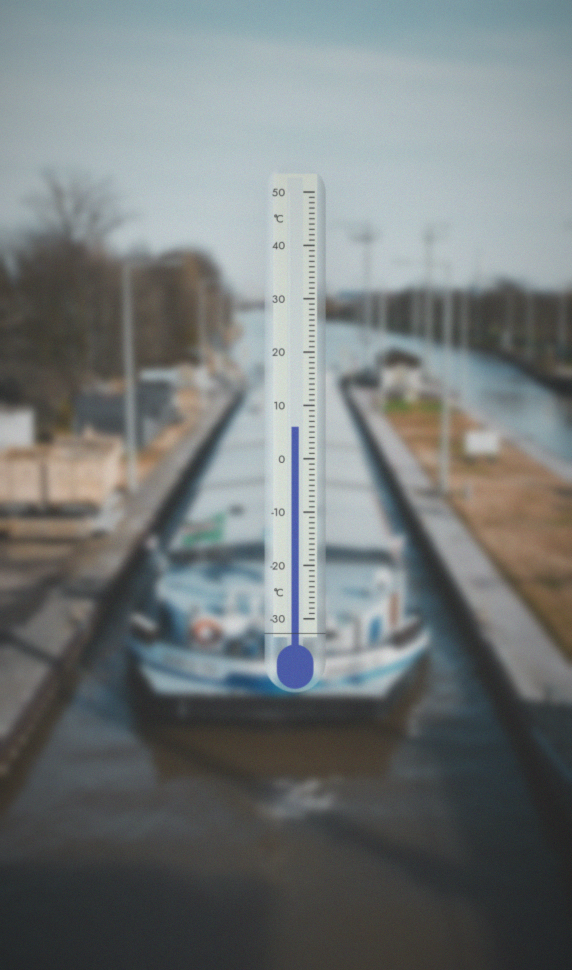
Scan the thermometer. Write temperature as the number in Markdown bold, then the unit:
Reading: **6** °C
